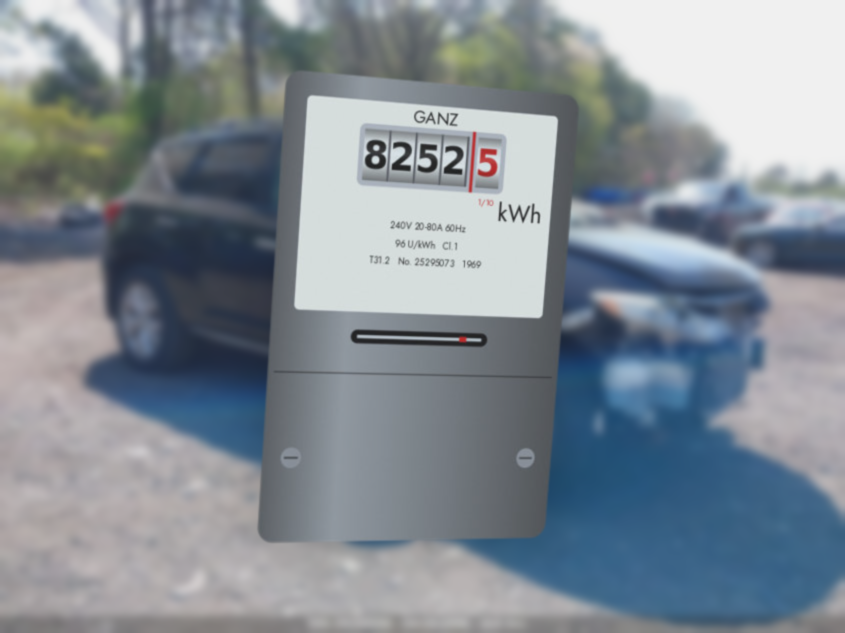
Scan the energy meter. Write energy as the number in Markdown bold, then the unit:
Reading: **8252.5** kWh
